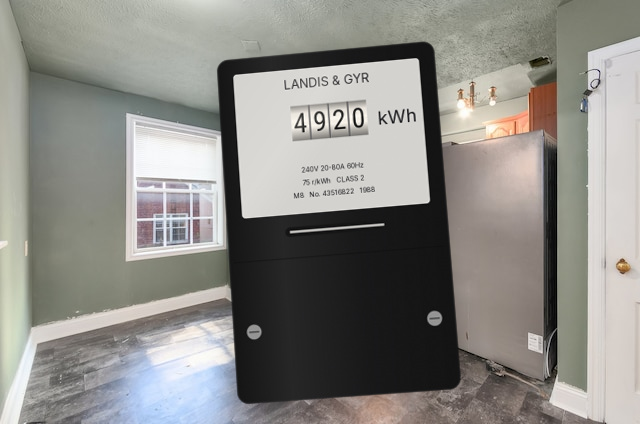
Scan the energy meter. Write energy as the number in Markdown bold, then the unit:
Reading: **4920** kWh
